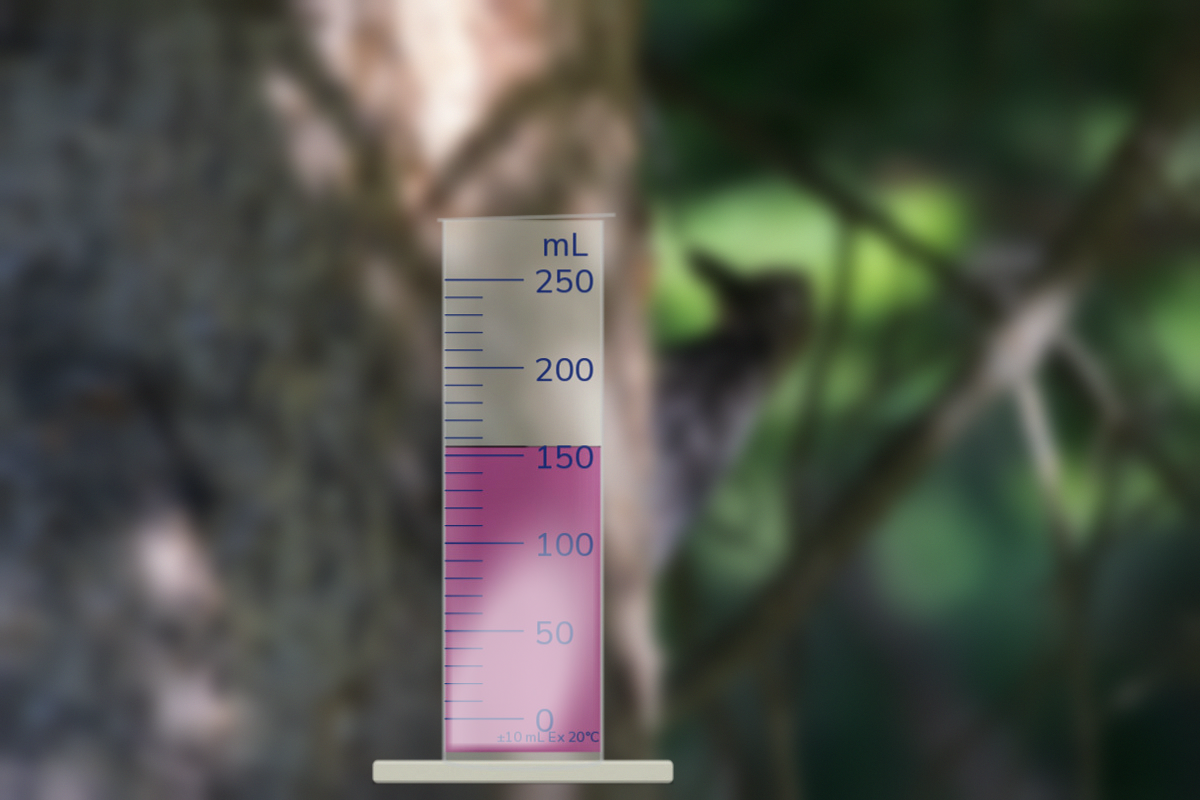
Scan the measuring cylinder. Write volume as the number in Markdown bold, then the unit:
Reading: **155** mL
